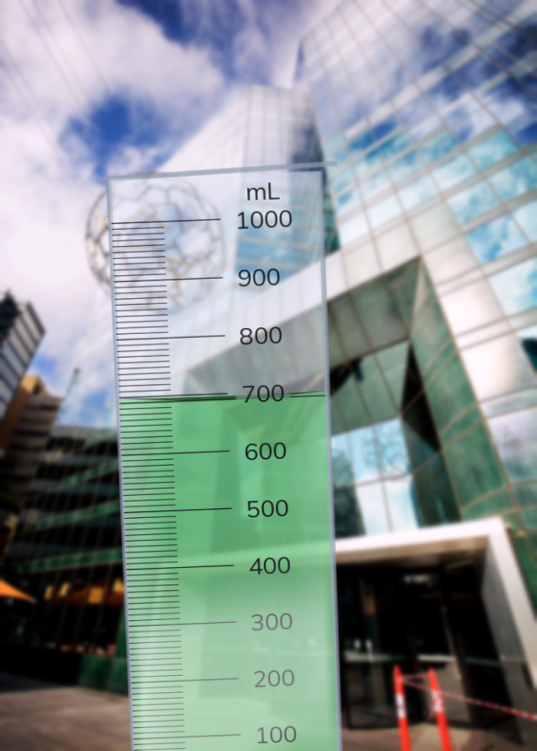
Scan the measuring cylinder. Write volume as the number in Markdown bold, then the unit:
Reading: **690** mL
